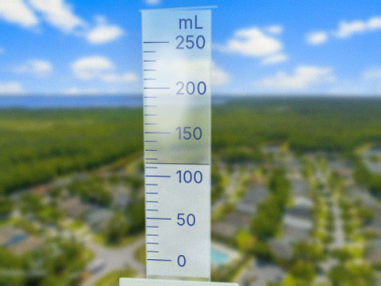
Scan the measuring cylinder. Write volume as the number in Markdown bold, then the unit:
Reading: **115** mL
